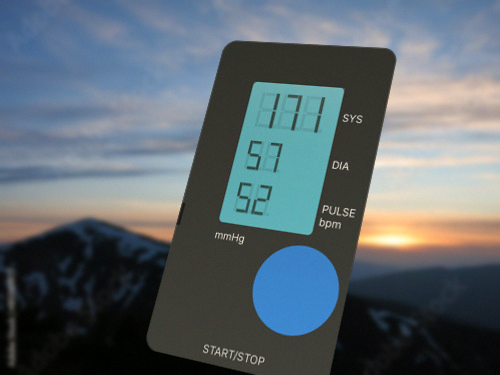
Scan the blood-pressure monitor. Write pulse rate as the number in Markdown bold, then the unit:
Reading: **52** bpm
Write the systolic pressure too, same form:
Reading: **171** mmHg
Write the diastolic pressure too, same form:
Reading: **57** mmHg
